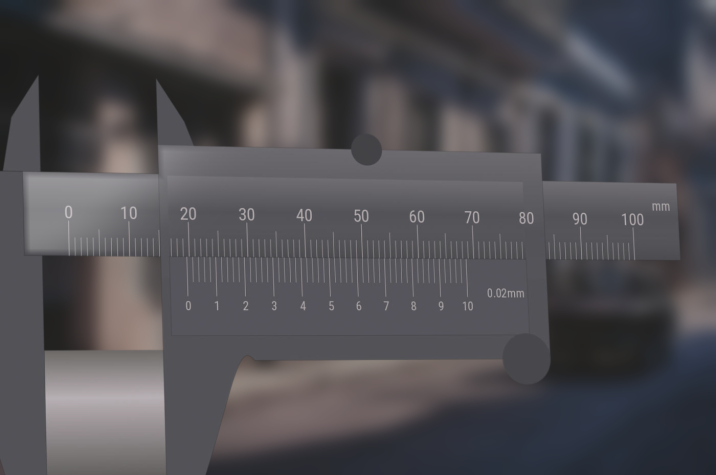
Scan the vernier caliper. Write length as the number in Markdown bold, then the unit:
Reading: **19.6** mm
